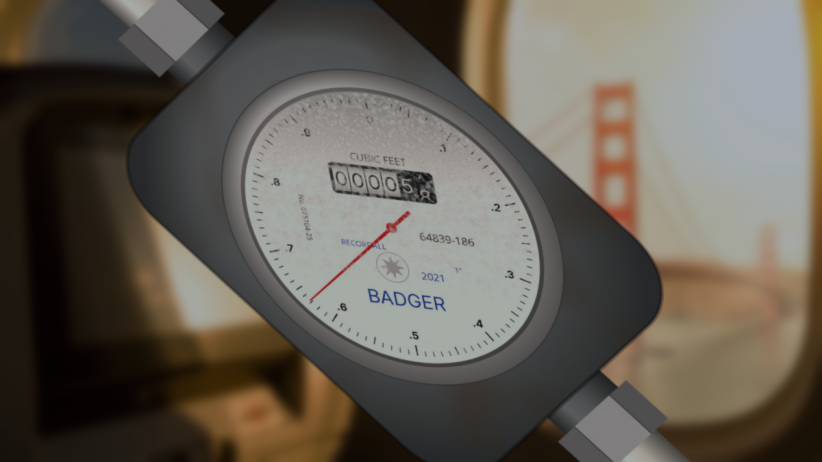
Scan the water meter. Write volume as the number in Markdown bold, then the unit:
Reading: **57.63** ft³
